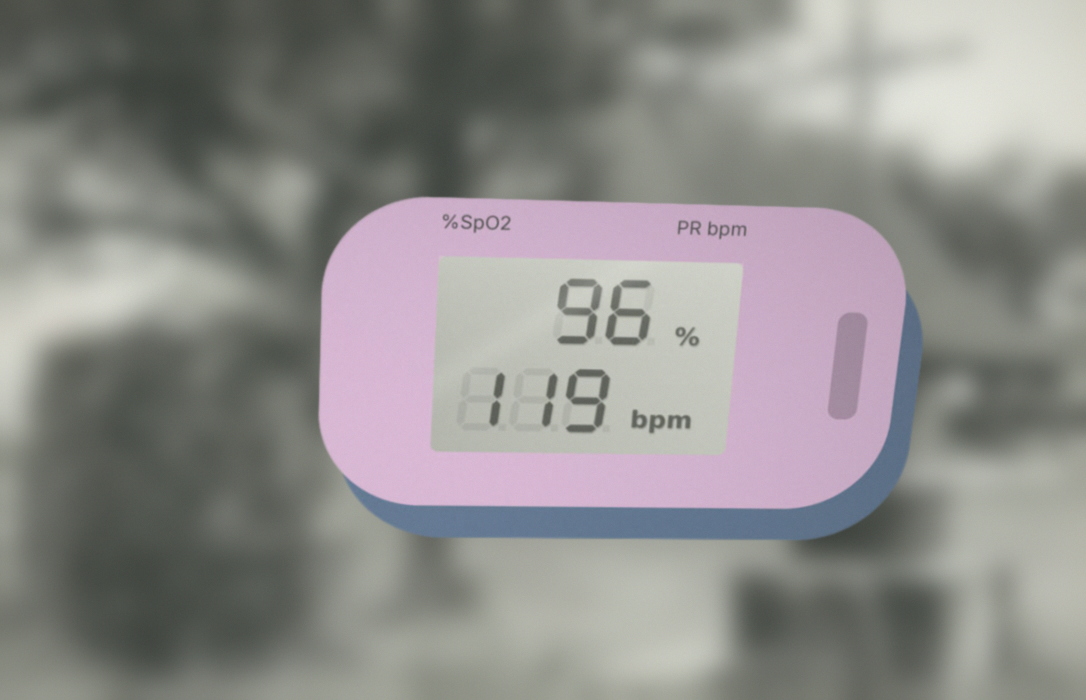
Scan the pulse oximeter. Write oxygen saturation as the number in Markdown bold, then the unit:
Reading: **96** %
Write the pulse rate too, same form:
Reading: **119** bpm
